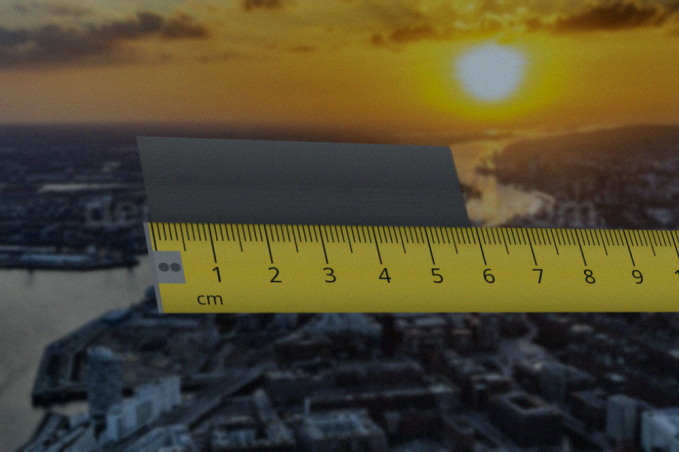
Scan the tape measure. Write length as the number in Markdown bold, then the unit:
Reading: **5.9** cm
